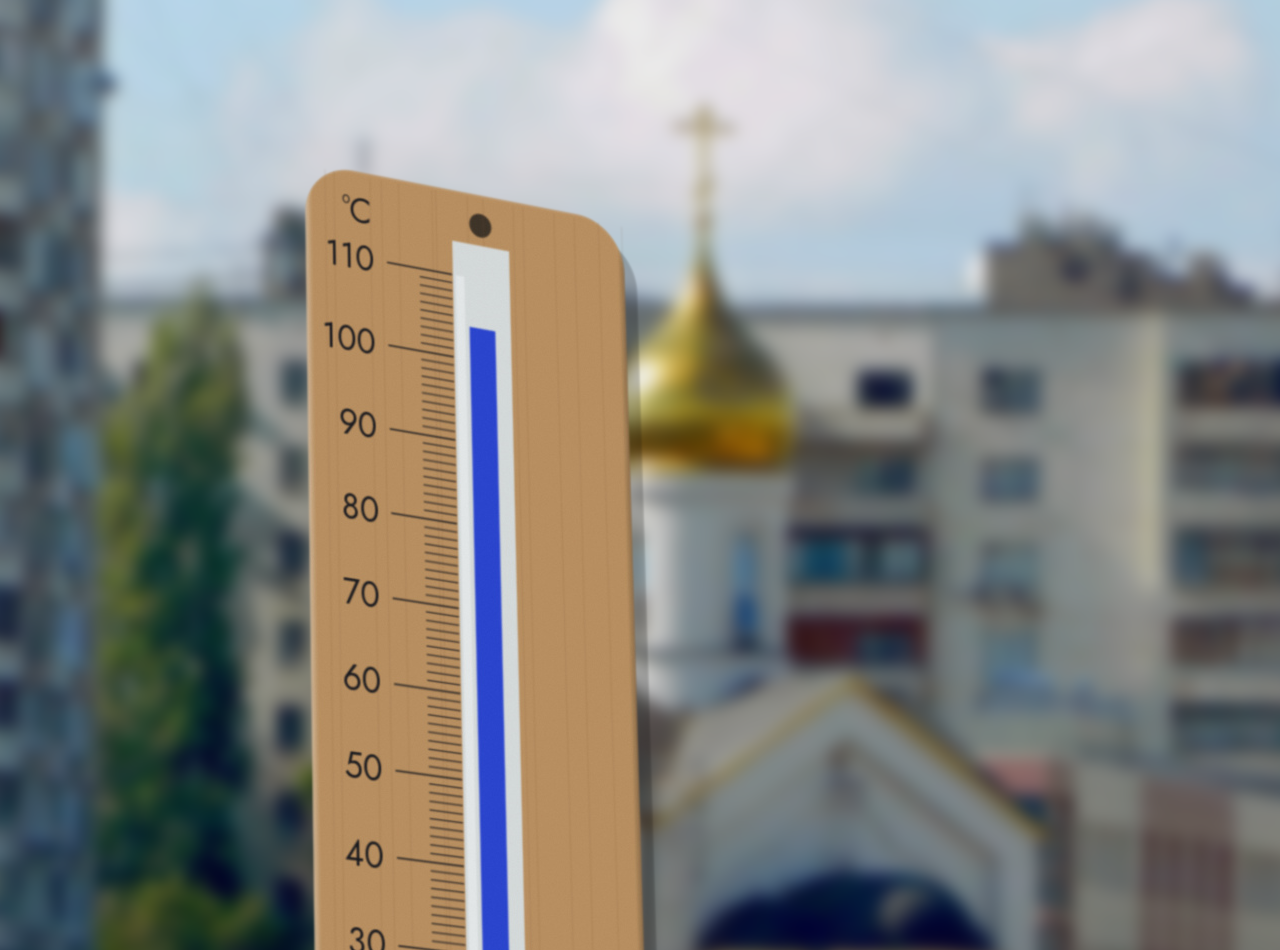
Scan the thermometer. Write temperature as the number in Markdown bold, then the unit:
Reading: **104** °C
